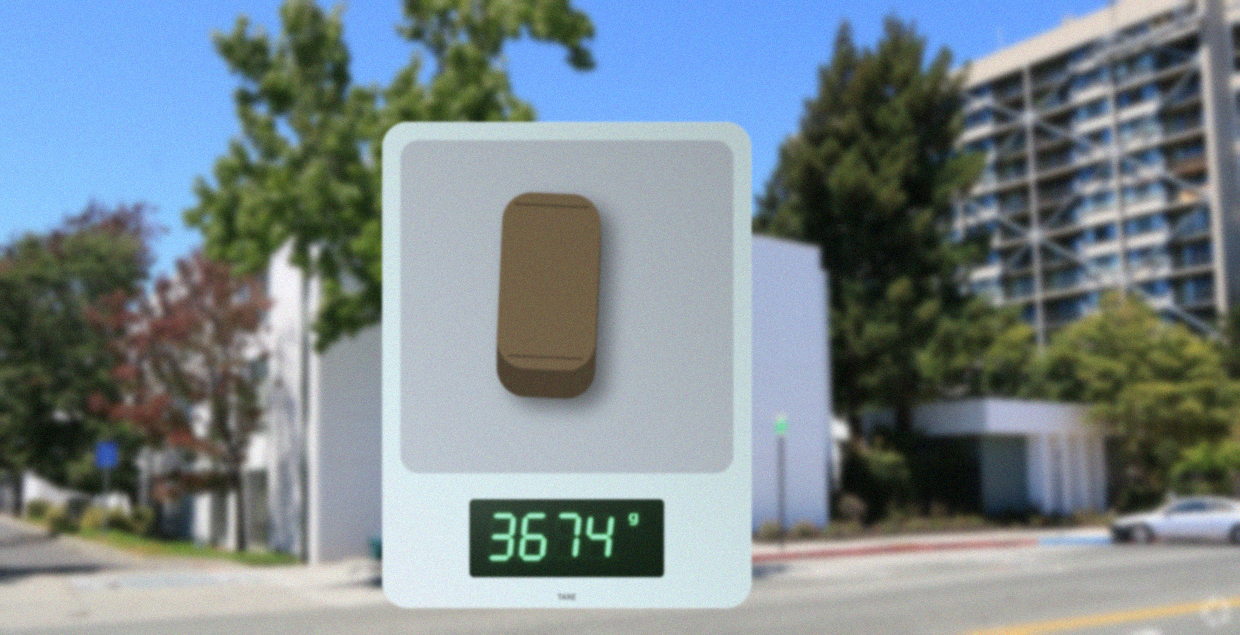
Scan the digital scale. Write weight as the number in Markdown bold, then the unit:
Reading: **3674** g
